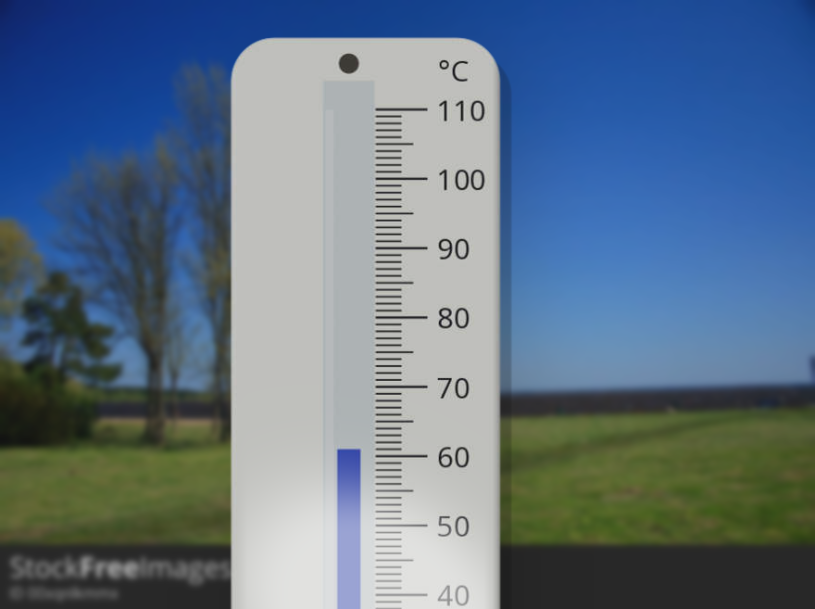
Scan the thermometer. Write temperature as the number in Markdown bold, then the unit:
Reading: **61** °C
